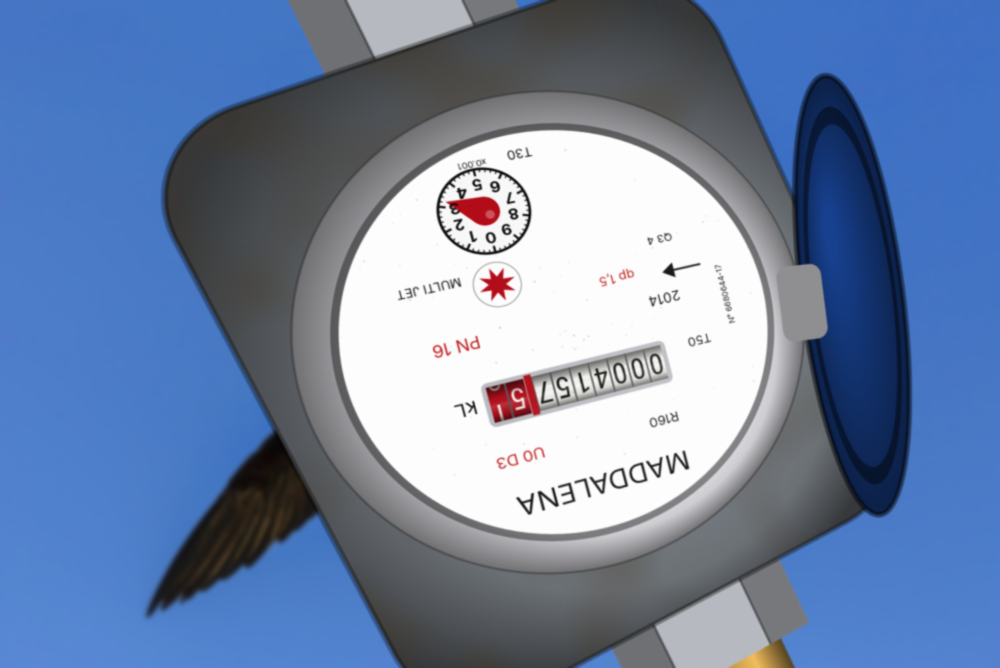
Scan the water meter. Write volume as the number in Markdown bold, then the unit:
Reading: **4157.513** kL
